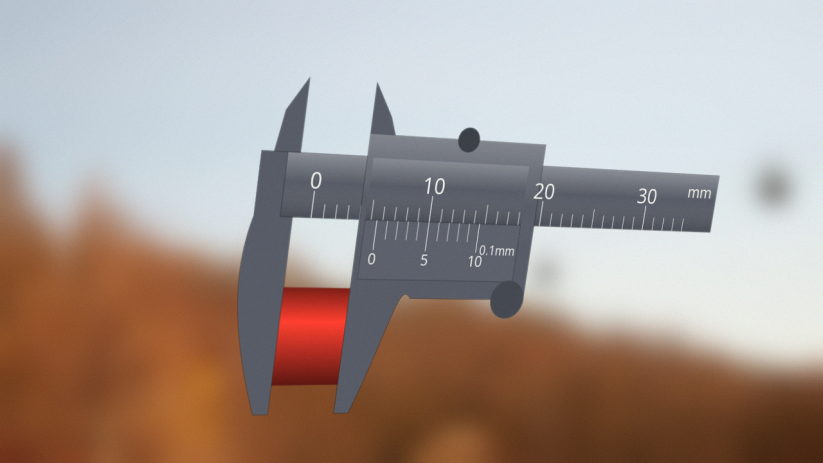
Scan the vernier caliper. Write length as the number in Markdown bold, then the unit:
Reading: **5.5** mm
